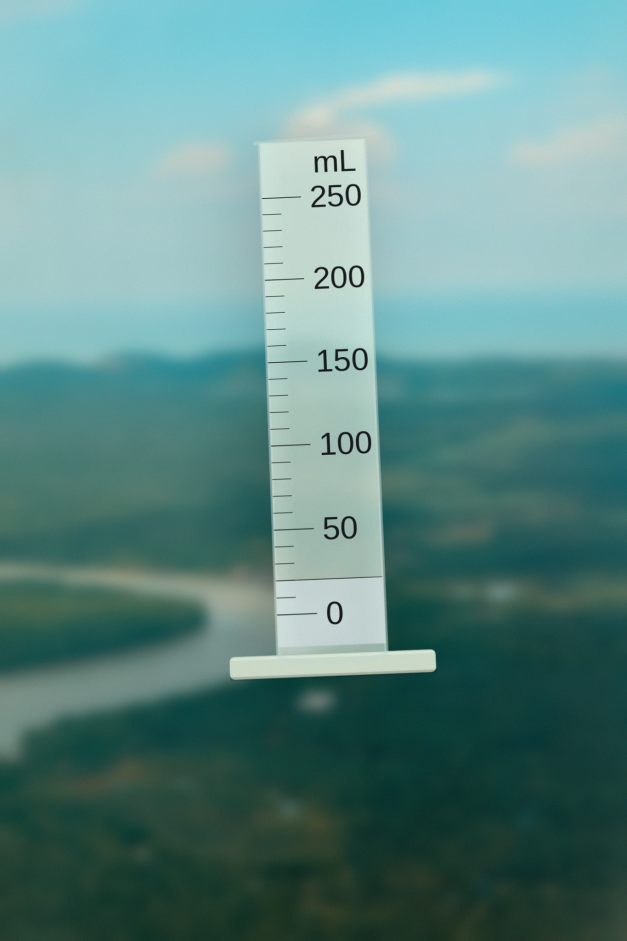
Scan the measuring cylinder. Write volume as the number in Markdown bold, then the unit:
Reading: **20** mL
